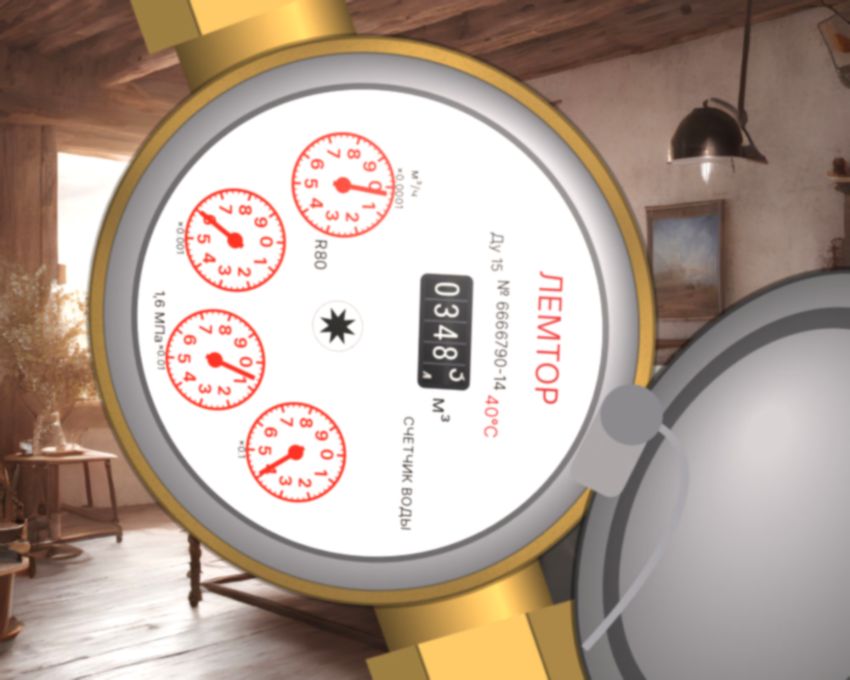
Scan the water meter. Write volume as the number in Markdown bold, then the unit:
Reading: **3483.4060** m³
